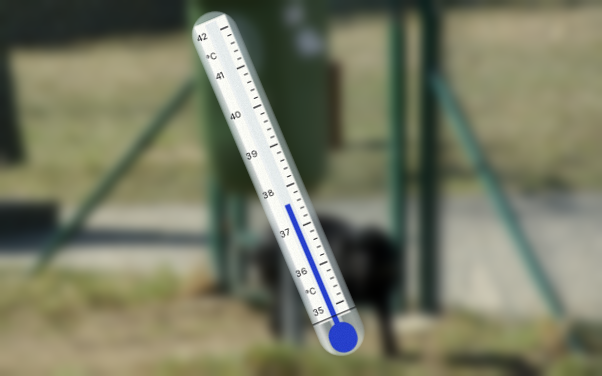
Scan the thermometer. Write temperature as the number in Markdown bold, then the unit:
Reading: **37.6** °C
